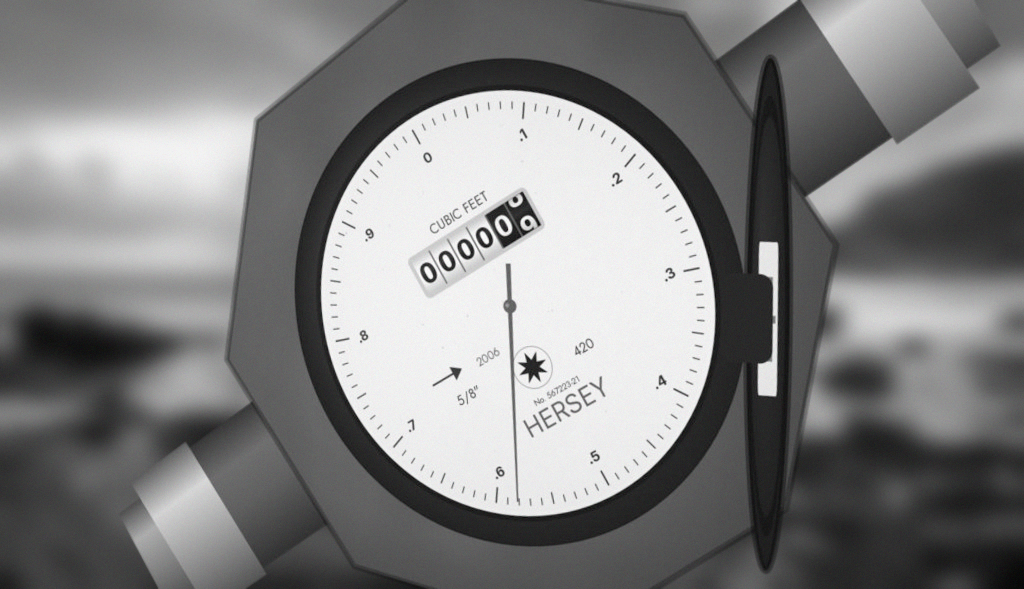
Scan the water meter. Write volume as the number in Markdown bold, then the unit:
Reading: **8.58** ft³
